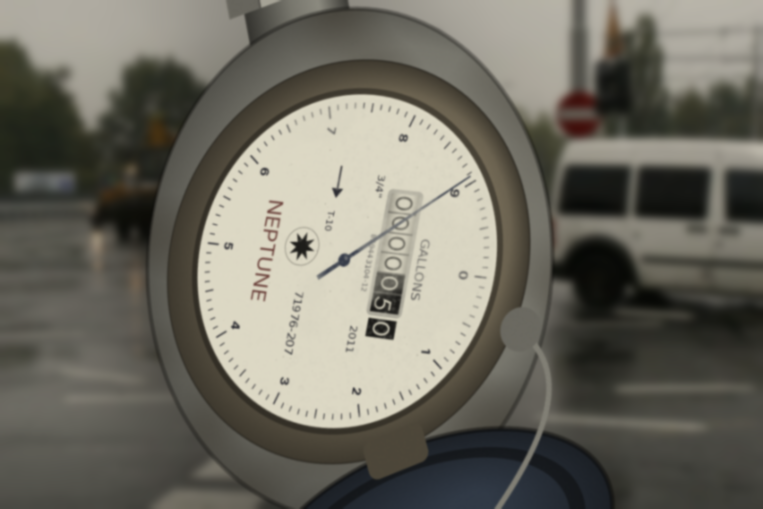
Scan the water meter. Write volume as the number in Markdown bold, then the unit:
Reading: **48.9** gal
